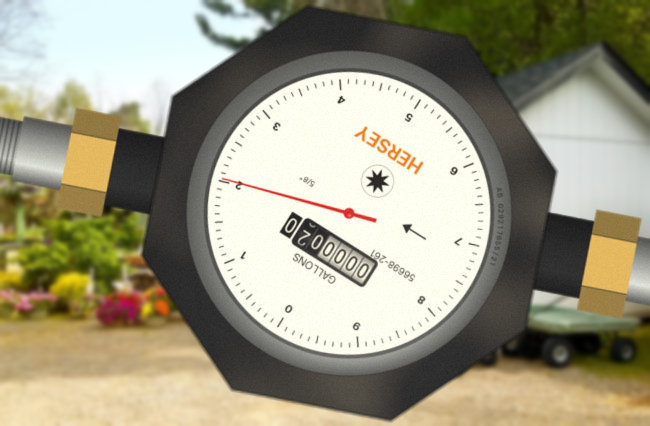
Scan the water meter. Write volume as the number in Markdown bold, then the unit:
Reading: **22.0** gal
